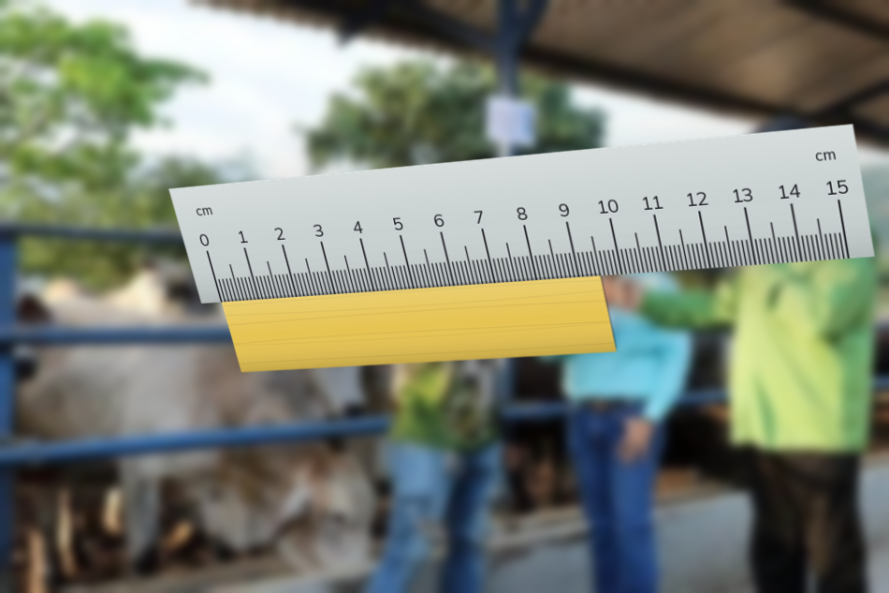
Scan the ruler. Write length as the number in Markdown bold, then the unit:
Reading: **9.5** cm
